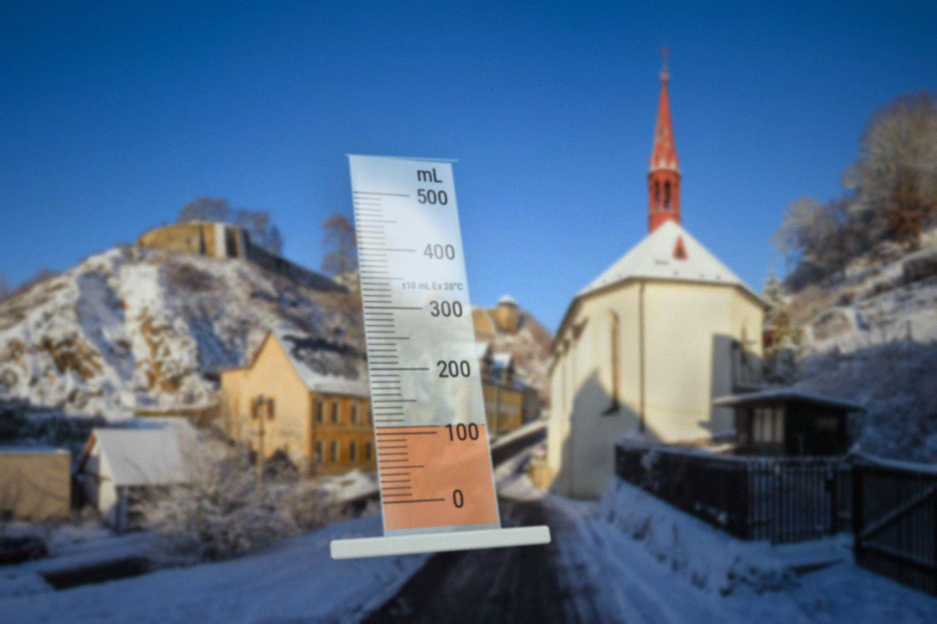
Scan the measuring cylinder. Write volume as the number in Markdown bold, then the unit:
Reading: **110** mL
